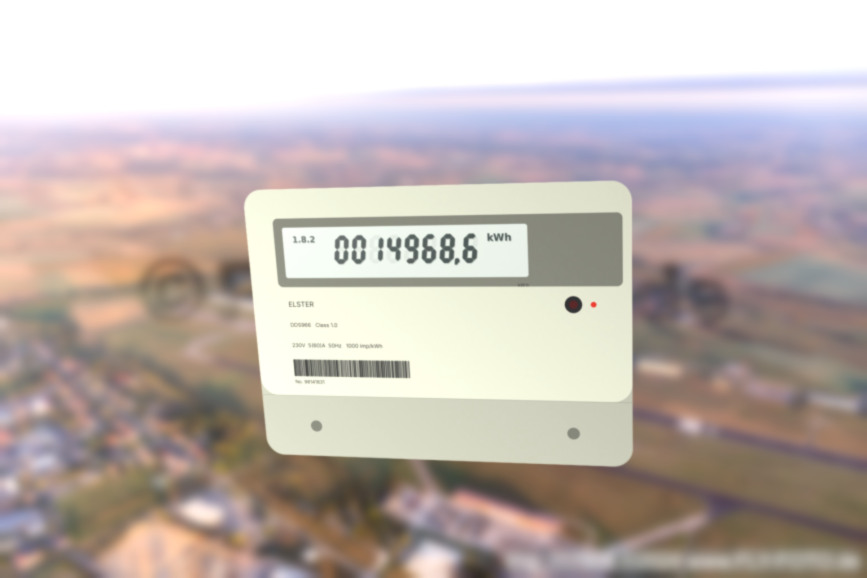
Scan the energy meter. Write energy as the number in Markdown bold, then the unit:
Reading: **14968.6** kWh
